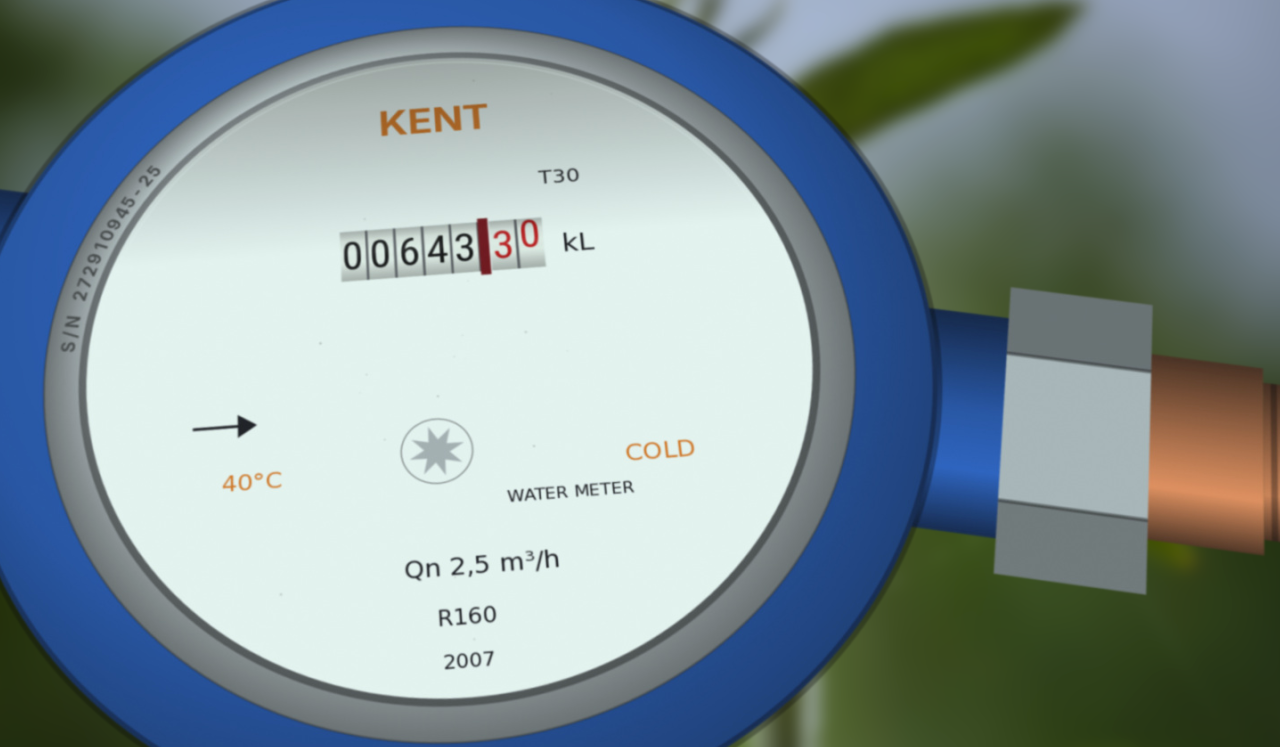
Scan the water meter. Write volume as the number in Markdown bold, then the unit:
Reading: **643.30** kL
